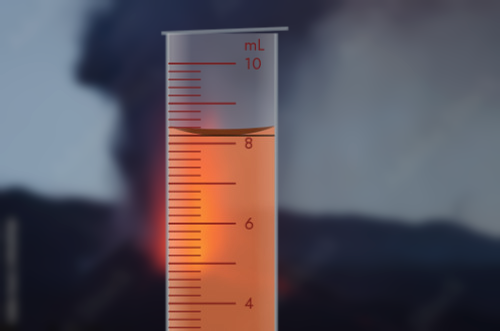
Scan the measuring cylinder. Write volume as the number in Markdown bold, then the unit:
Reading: **8.2** mL
